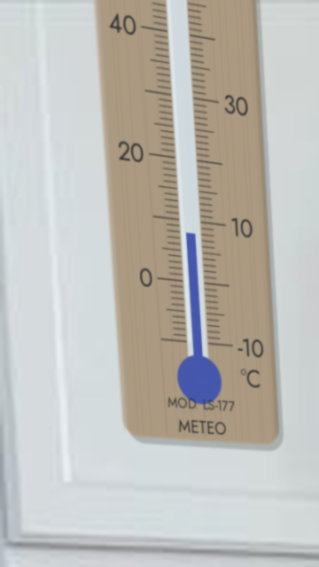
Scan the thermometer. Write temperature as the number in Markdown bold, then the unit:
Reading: **8** °C
